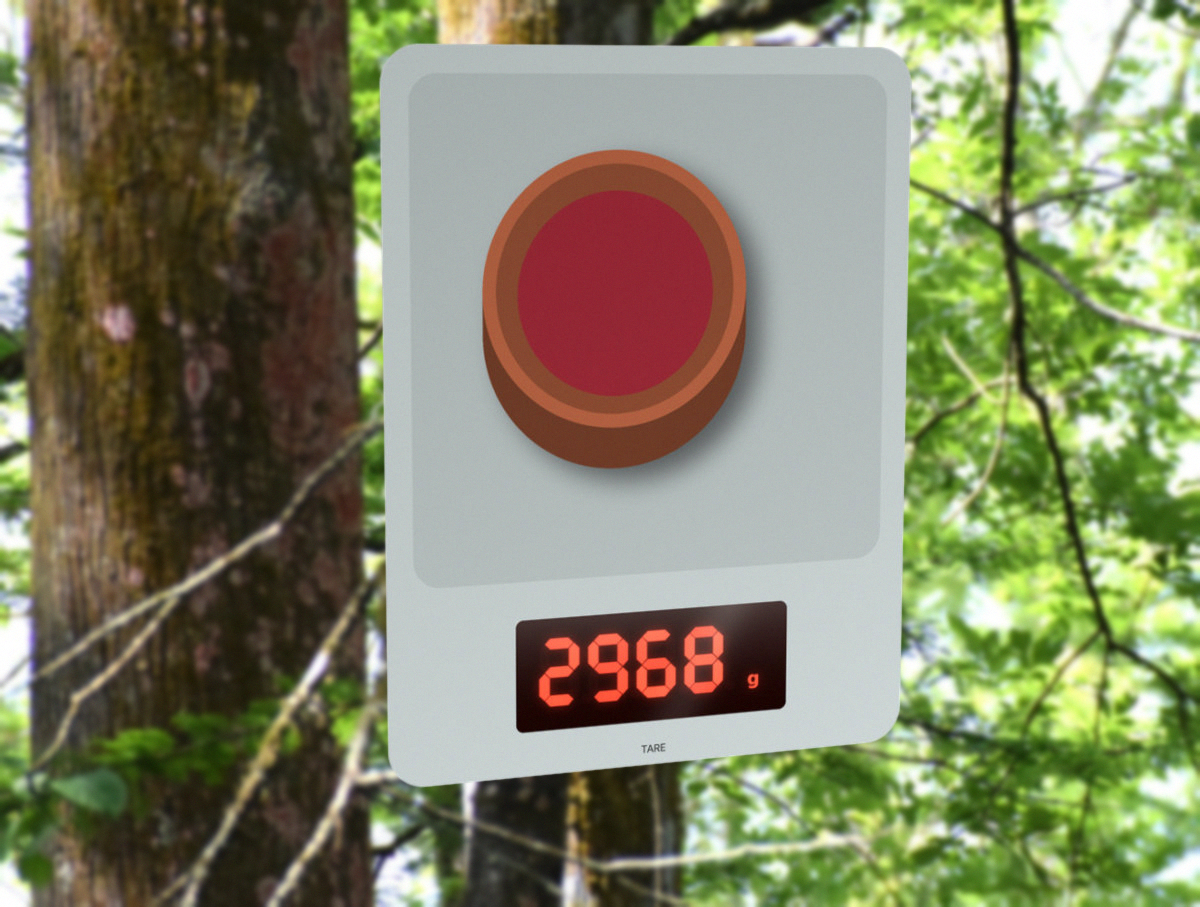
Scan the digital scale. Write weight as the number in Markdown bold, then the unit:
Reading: **2968** g
